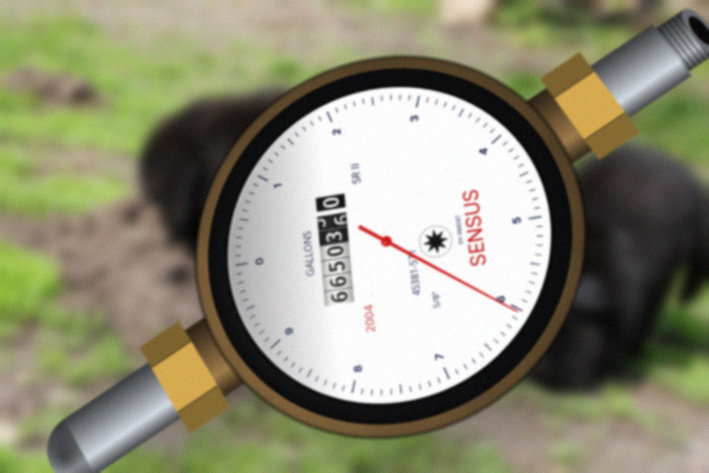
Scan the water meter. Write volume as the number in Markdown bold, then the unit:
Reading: **6650356.0** gal
